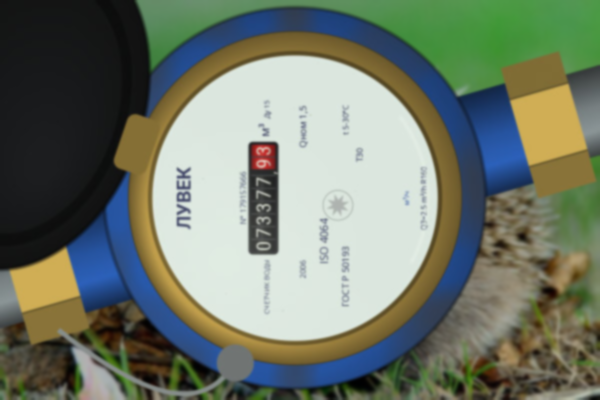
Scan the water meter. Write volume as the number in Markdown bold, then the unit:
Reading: **73377.93** m³
